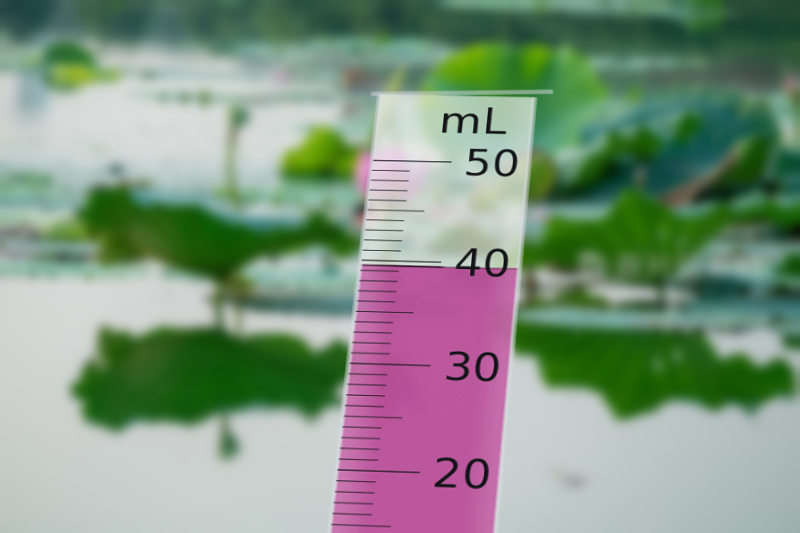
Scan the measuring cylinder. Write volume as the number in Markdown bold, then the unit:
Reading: **39.5** mL
